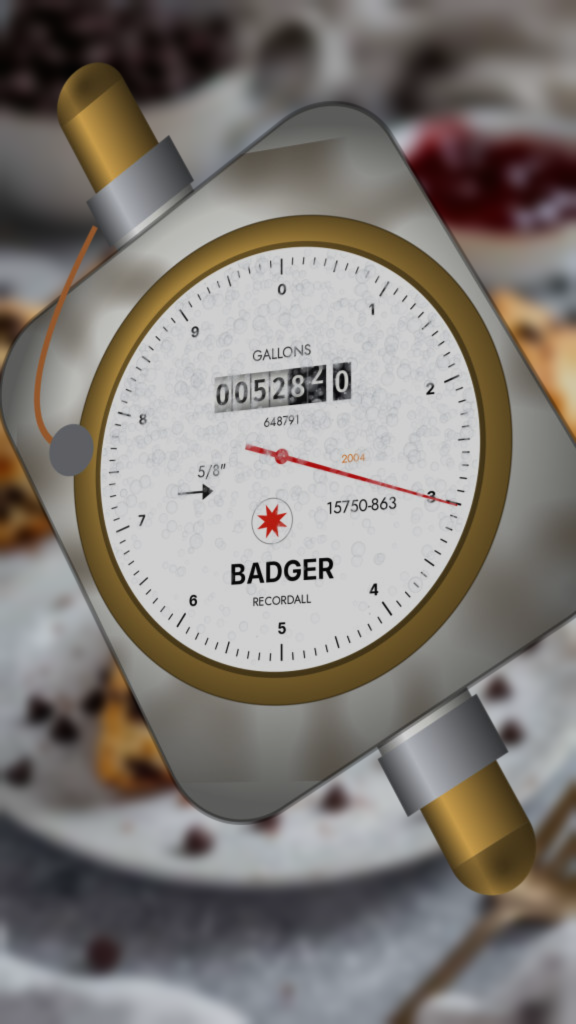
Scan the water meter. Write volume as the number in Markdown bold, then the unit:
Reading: **52823.0** gal
